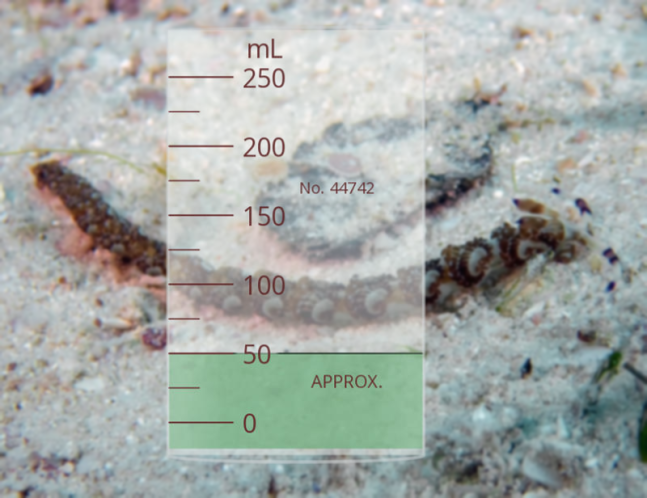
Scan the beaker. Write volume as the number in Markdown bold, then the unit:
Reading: **50** mL
